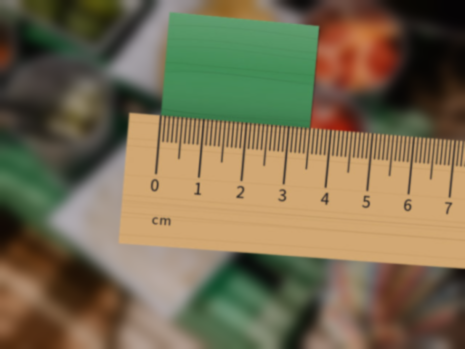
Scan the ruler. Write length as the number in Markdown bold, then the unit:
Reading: **3.5** cm
